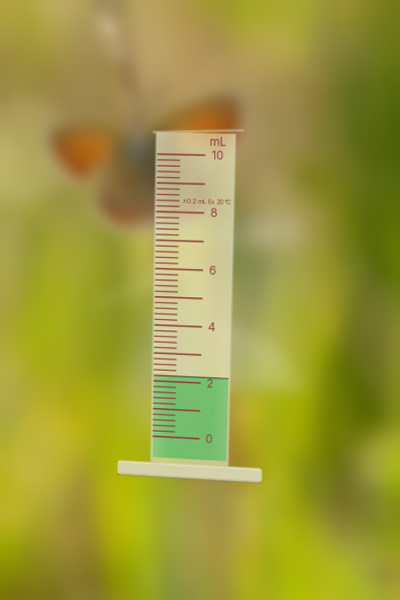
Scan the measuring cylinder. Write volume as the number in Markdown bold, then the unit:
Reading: **2.2** mL
